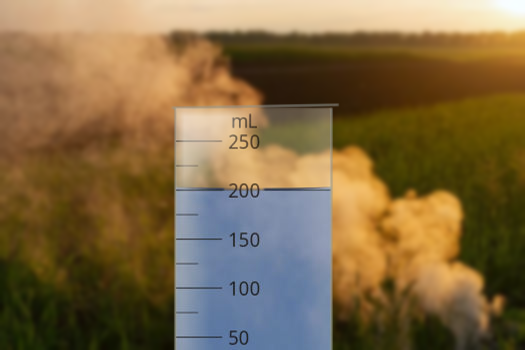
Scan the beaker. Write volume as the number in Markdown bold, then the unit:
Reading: **200** mL
